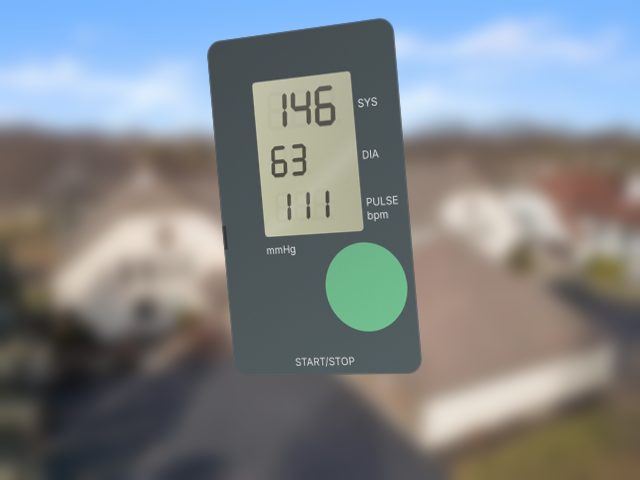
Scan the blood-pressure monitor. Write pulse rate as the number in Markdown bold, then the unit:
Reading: **111** bpm
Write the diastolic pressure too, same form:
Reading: **63** mmHg
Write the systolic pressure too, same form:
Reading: **146** mmHg
